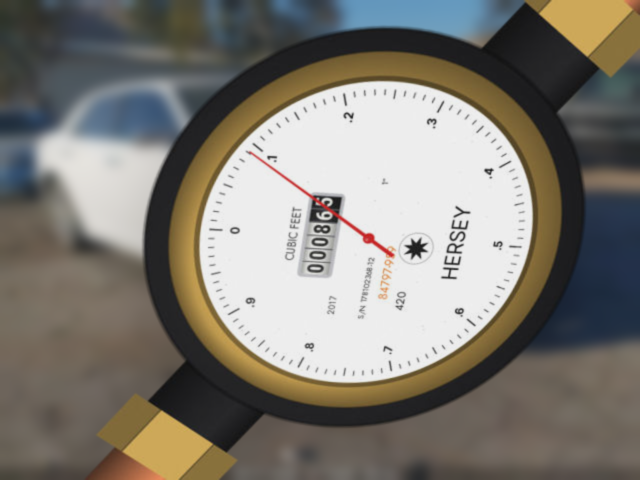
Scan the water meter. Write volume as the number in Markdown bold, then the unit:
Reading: **865.09** ft³
